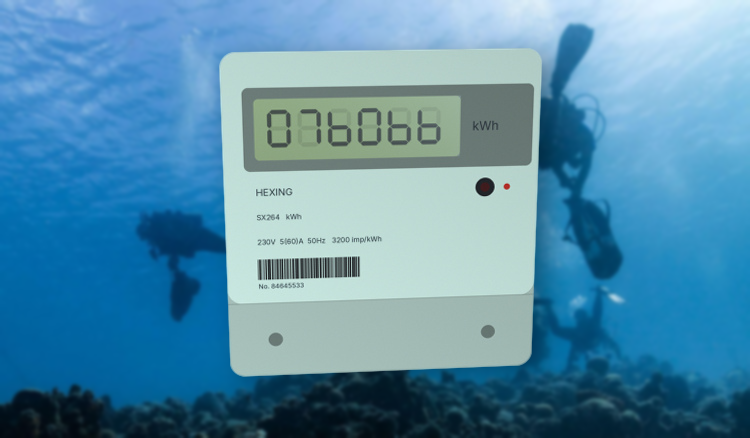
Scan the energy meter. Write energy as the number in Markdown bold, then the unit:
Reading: **76066** kWh
